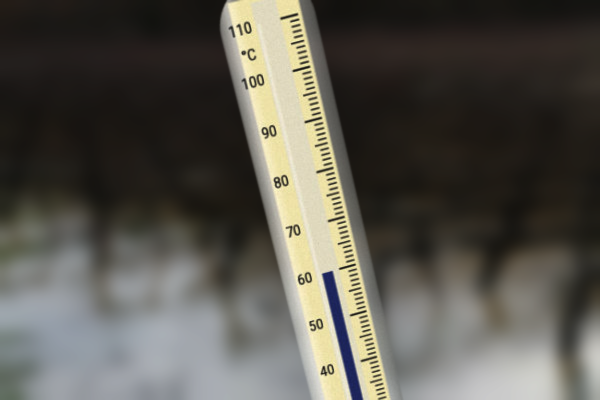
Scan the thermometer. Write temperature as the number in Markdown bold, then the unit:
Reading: **60** °C
